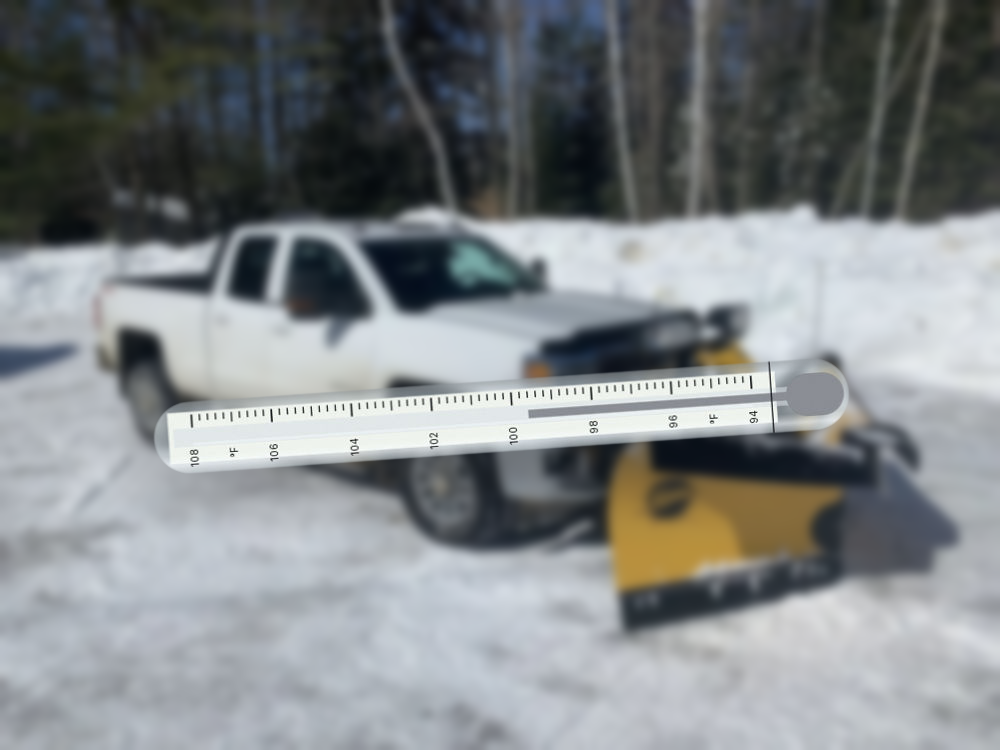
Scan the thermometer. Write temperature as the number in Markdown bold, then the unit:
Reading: **99.6** °F
